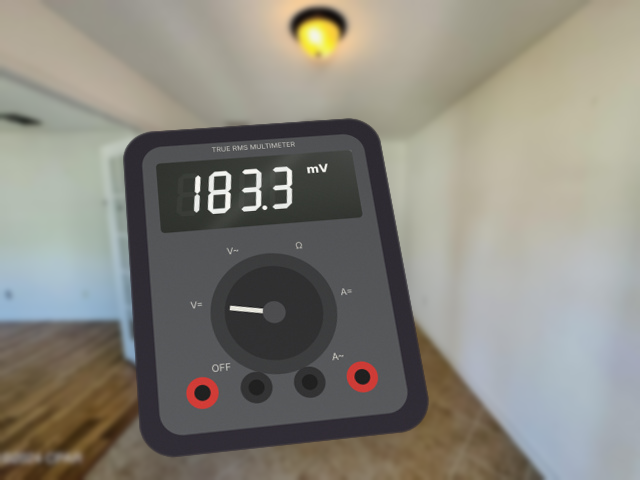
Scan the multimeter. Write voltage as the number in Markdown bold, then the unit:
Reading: **183.3** mV
